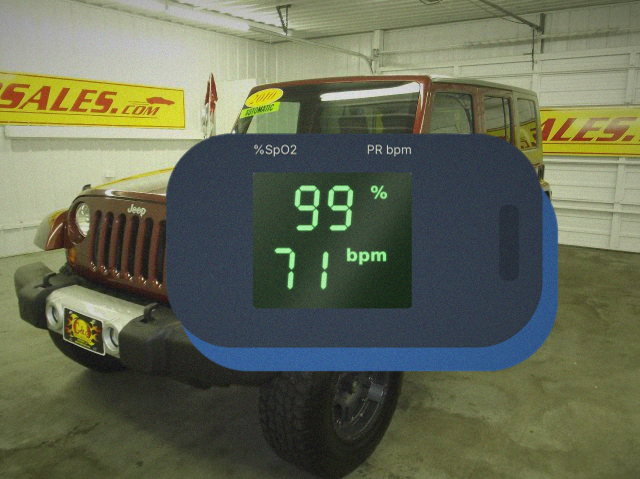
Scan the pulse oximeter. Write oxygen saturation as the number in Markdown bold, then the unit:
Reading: **99** %
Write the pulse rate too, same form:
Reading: **71** bpm
